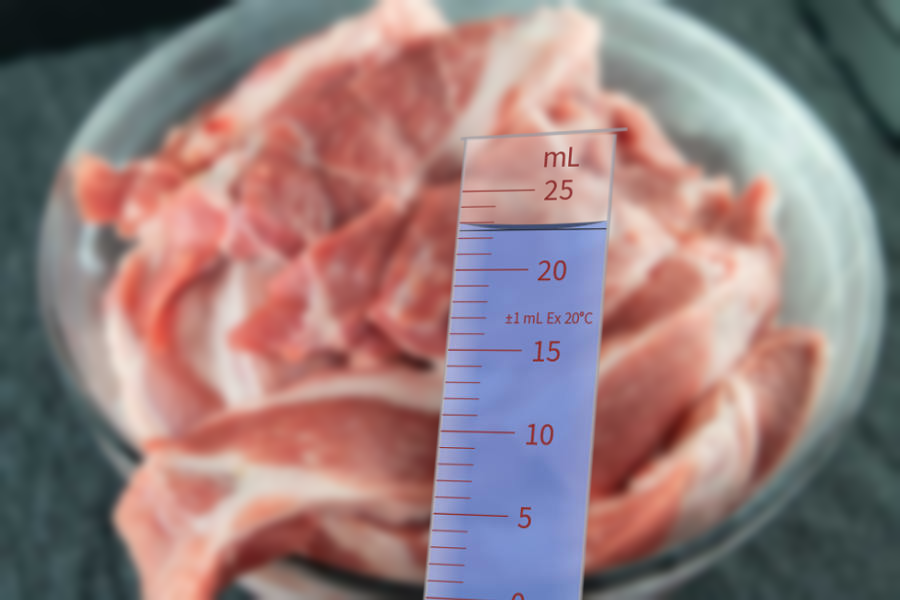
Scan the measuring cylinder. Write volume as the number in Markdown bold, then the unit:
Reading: **22.5** mL
